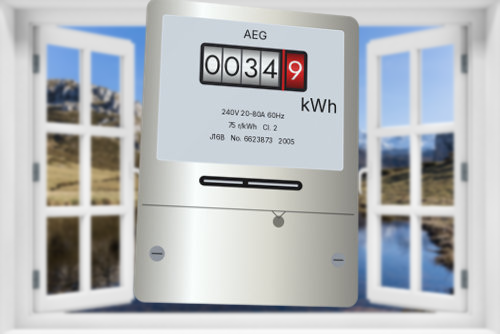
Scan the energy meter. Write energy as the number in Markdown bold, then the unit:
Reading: **34.9** kWh
